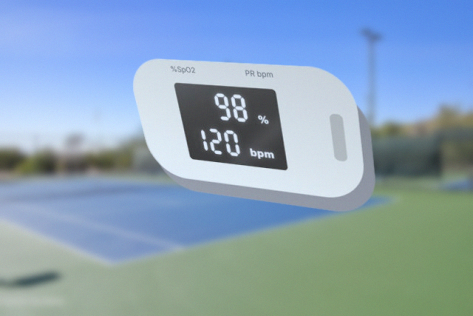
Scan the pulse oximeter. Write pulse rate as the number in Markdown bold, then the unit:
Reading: **120** bpm
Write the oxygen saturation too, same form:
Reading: **98** %
